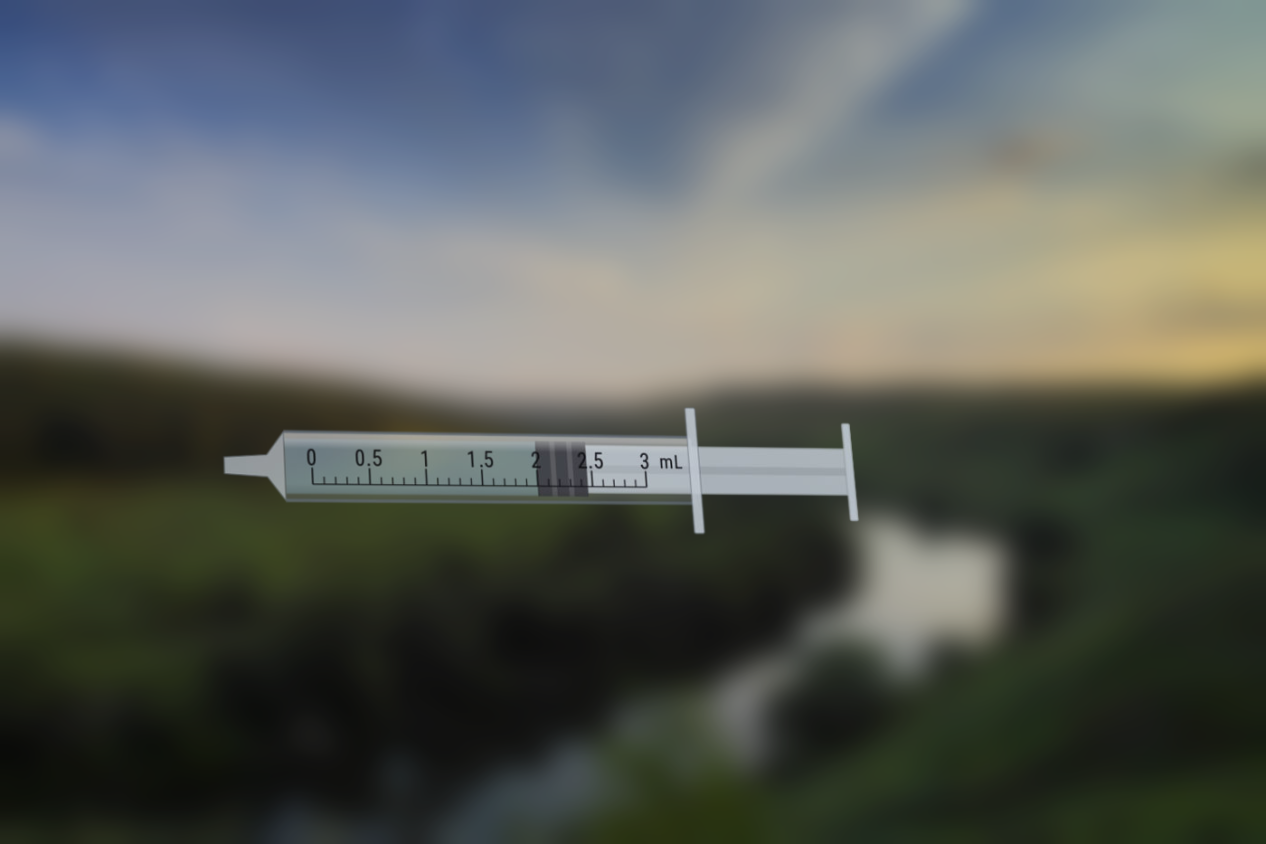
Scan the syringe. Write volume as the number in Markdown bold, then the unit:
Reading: **2** mL
